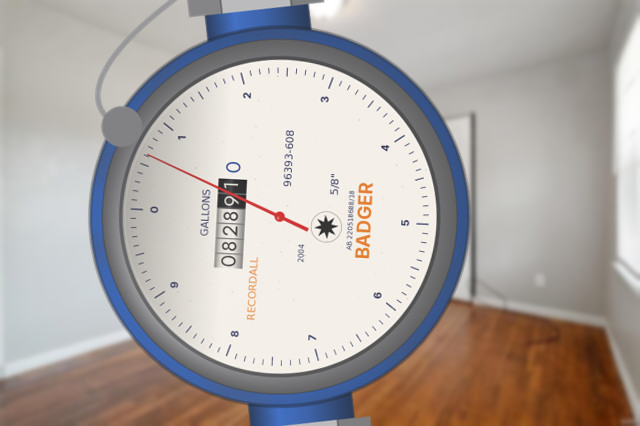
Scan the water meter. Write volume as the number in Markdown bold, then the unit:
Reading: **828910.6** gal
